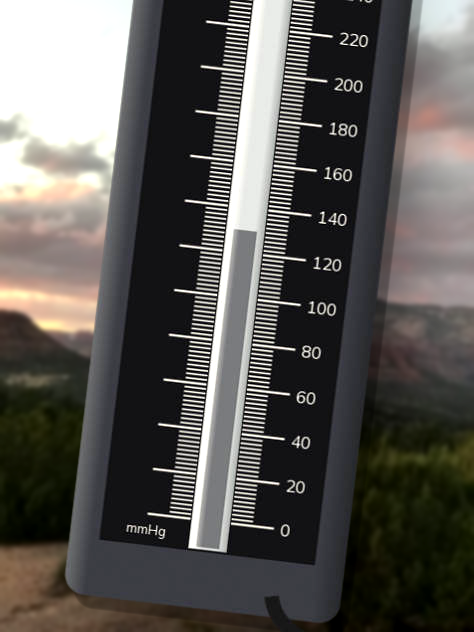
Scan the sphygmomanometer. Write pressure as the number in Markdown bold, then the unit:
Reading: **130** mmHg
